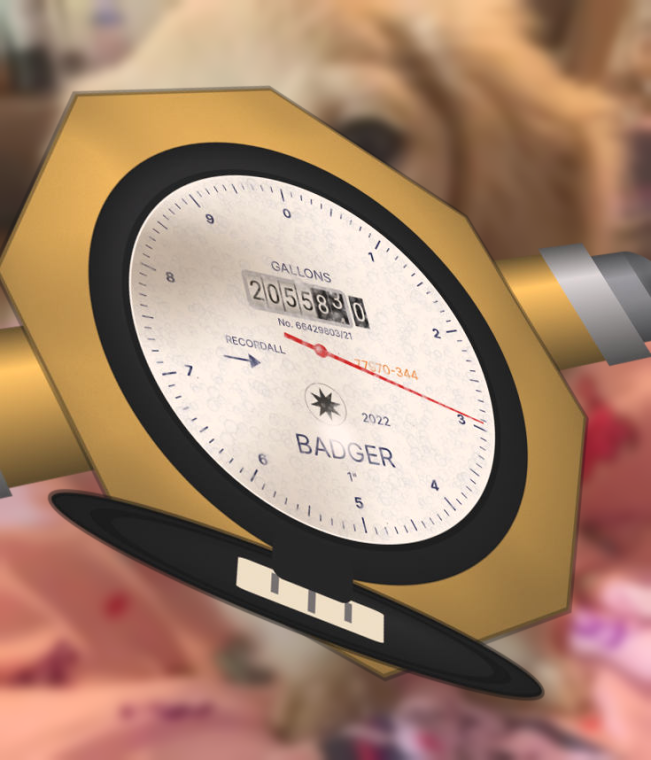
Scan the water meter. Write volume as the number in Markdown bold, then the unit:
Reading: **2055832.9** gal
